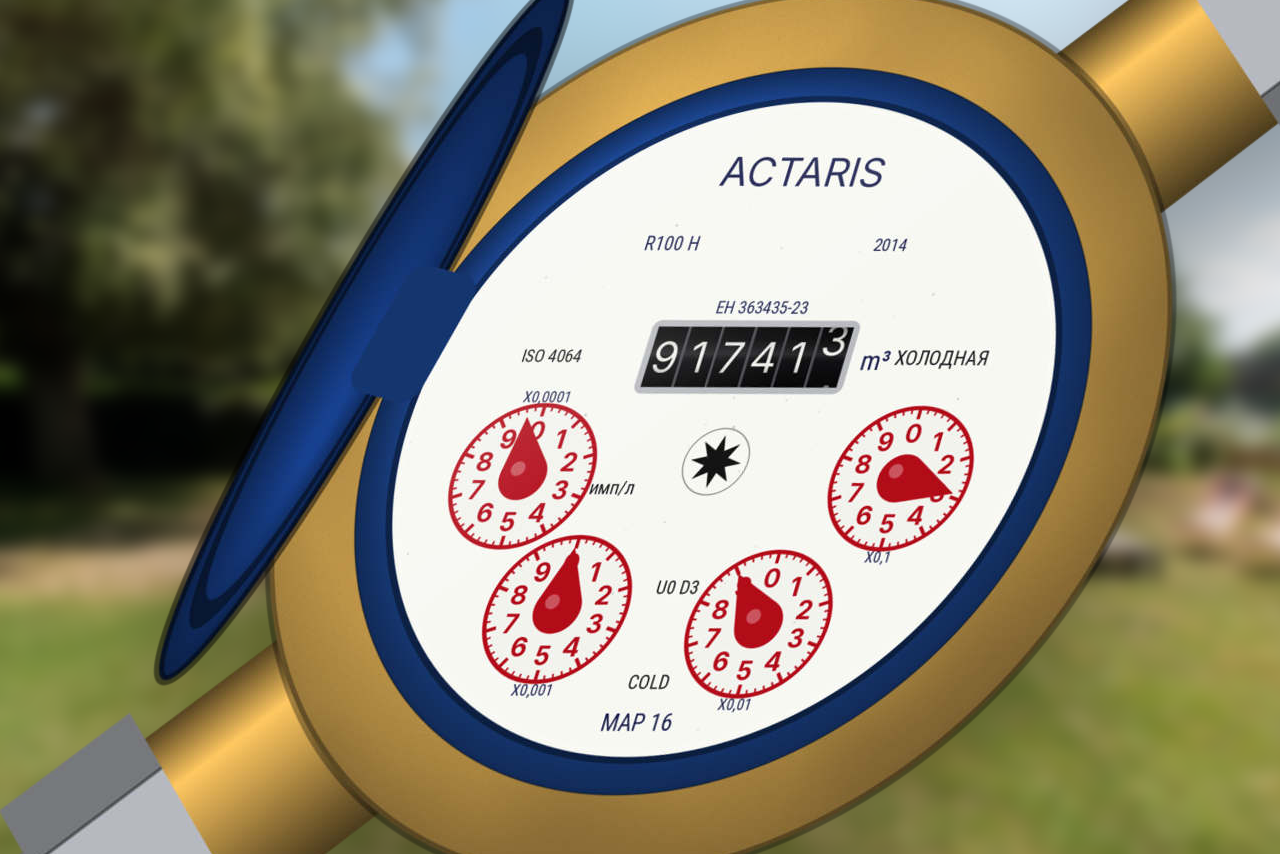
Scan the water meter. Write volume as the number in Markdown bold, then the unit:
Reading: **917413.2899** m³
